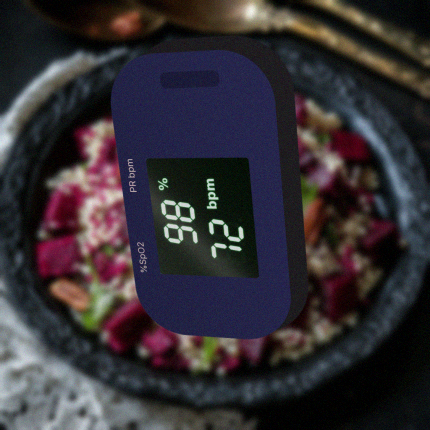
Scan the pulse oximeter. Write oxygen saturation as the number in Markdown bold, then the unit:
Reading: **98** %
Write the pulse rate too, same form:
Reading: **72** bpm
